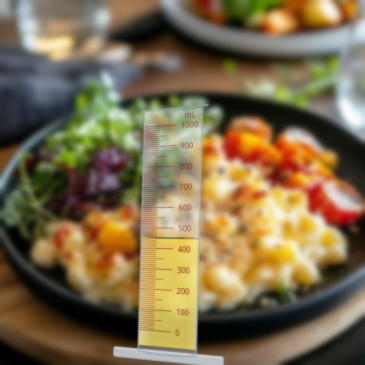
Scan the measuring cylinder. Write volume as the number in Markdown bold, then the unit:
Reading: **450** mL
